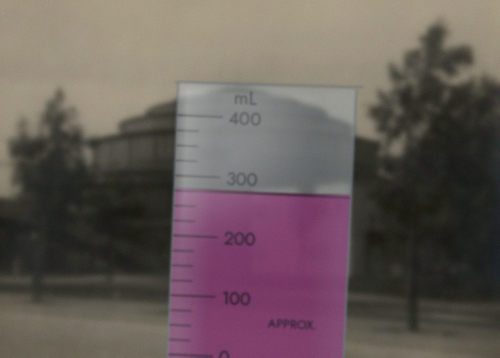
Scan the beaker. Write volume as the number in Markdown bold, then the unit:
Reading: **275** mL
